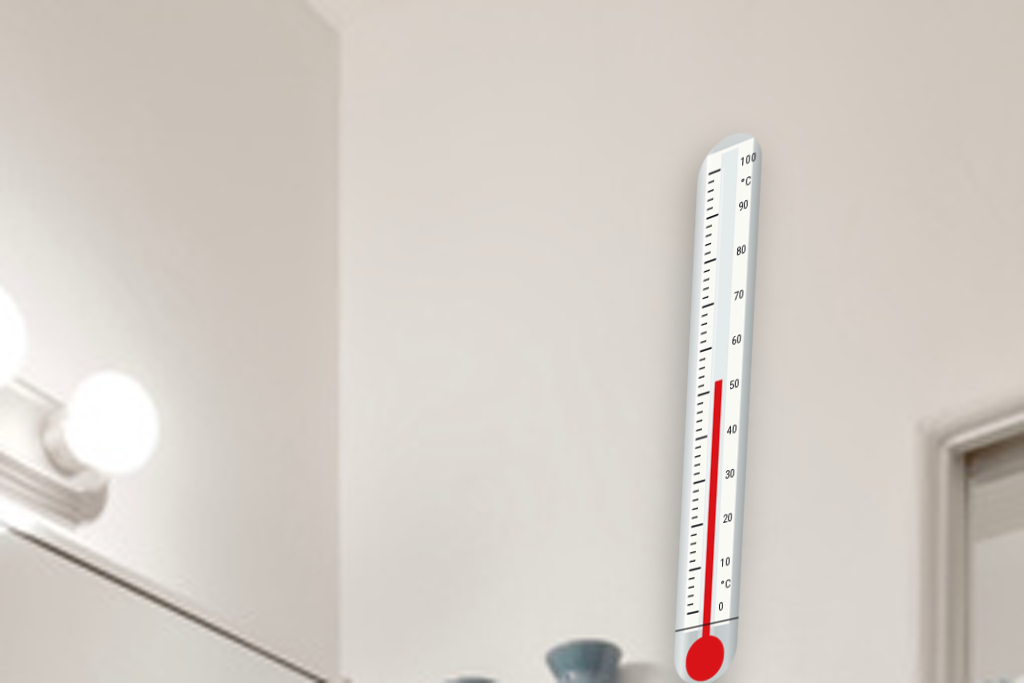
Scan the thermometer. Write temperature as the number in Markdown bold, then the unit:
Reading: **52** °C
